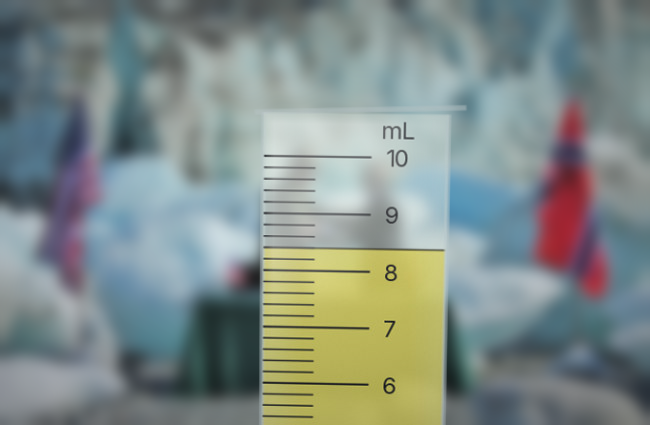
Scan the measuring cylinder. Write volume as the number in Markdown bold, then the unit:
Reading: **8.4** mL
